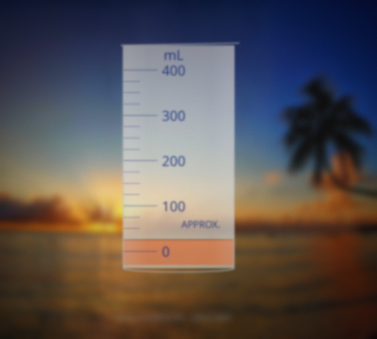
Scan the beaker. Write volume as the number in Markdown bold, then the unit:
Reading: **25** mL
